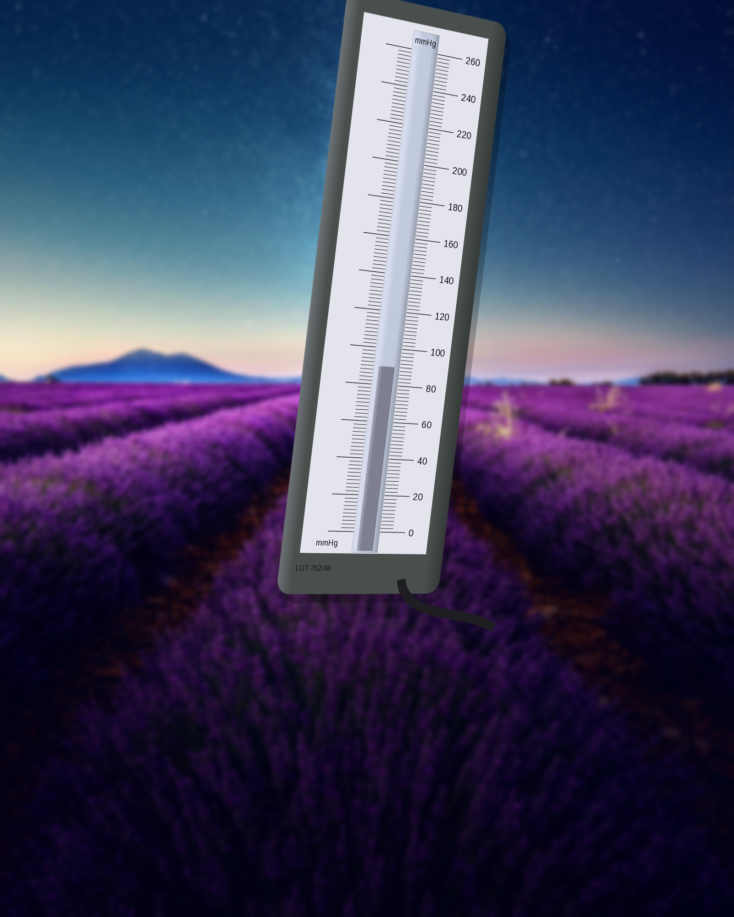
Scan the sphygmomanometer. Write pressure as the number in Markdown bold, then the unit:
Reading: **90** mmHg
